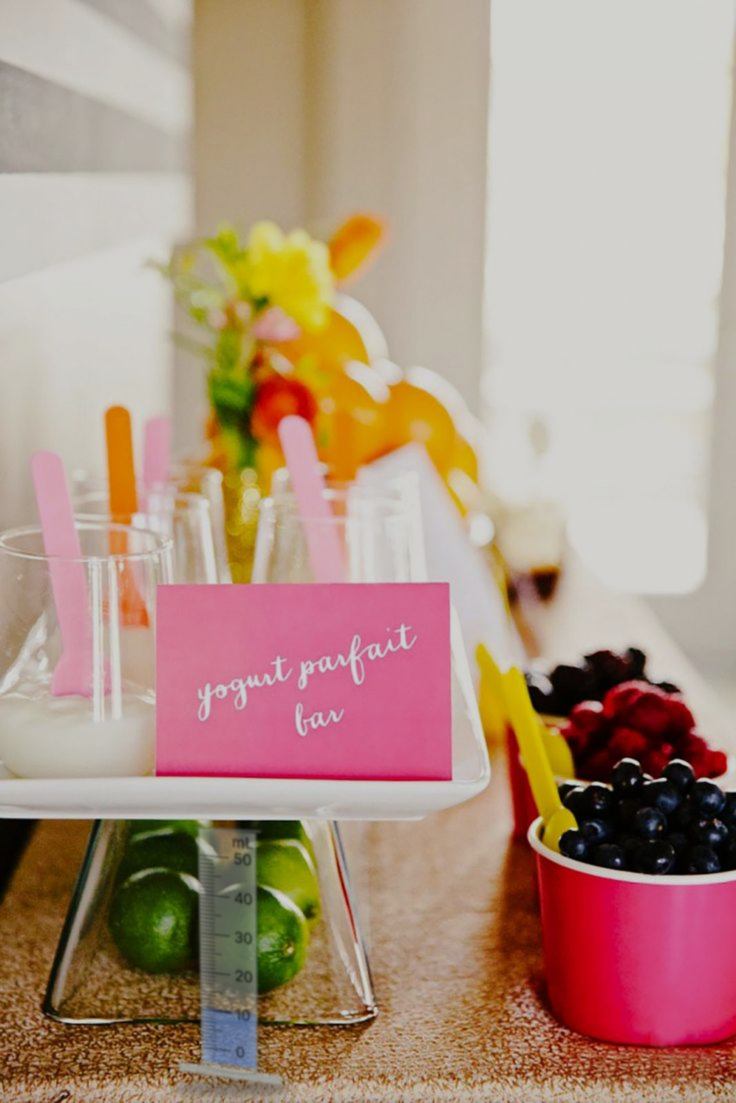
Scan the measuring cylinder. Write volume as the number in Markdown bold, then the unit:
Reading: **10** mL
